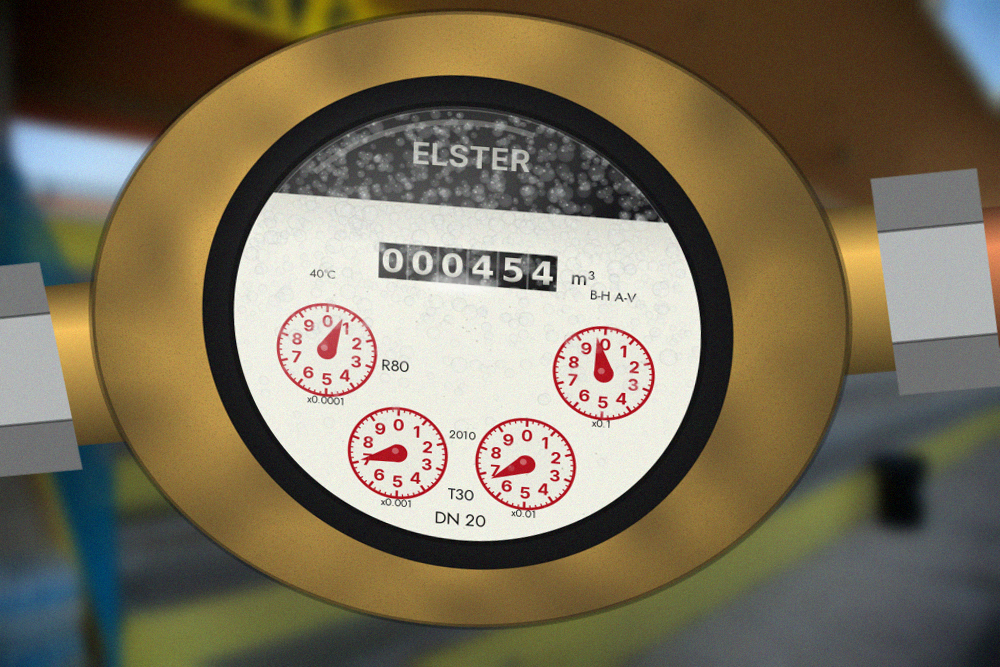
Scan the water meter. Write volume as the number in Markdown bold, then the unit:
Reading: **453.9670** m³
